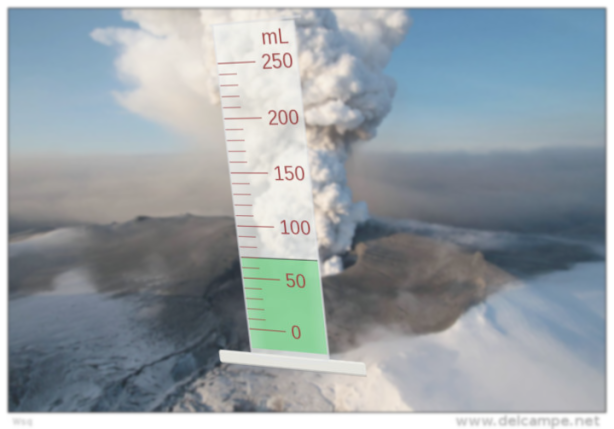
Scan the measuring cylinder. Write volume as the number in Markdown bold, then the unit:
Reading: **70** mL
